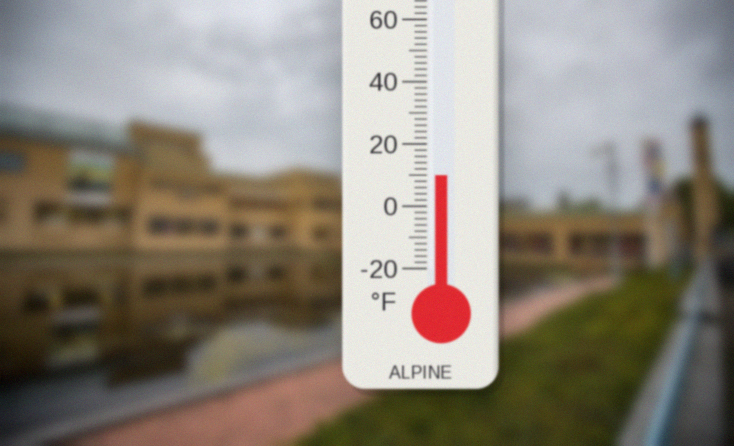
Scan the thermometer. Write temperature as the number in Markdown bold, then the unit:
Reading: **10** °F
